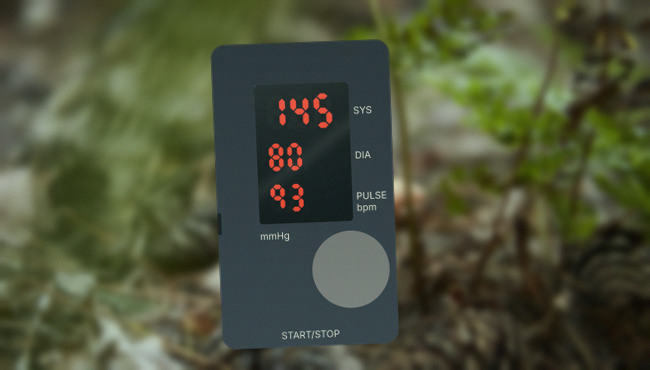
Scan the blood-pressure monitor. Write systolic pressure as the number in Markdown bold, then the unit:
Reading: **145** mmHg
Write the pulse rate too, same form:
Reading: **93** bpm
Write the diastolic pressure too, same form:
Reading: **80** mmHg
